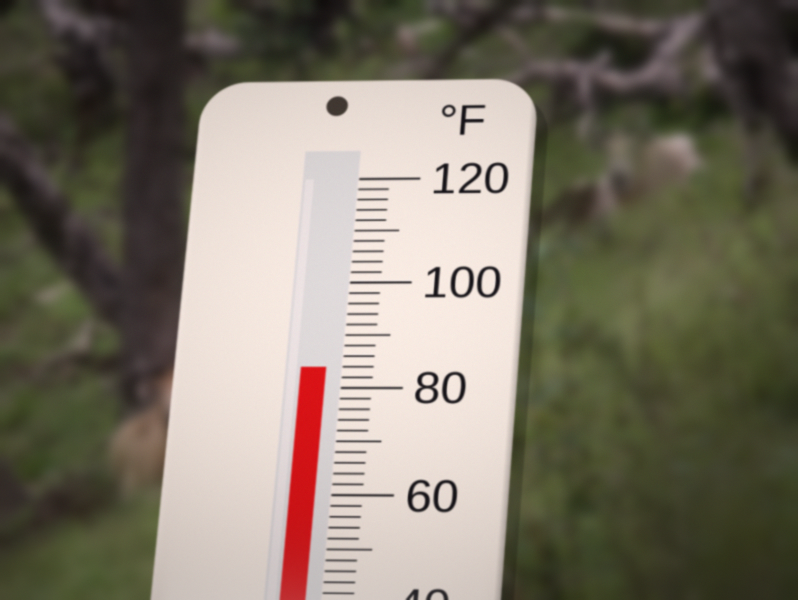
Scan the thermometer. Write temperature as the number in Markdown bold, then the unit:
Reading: **84** °F
